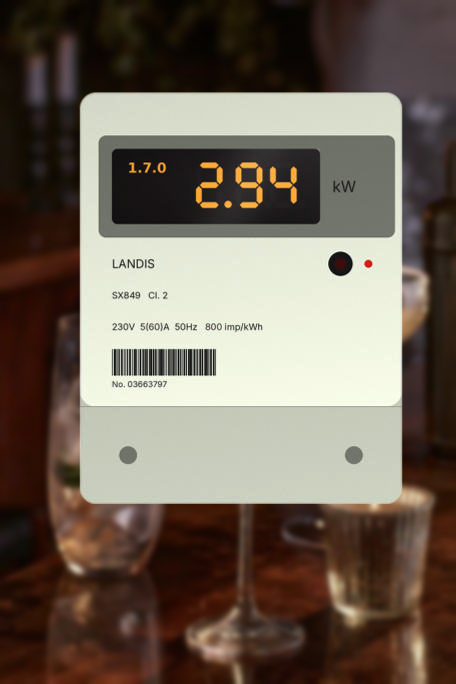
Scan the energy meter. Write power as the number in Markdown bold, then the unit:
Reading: **2.94** kW
